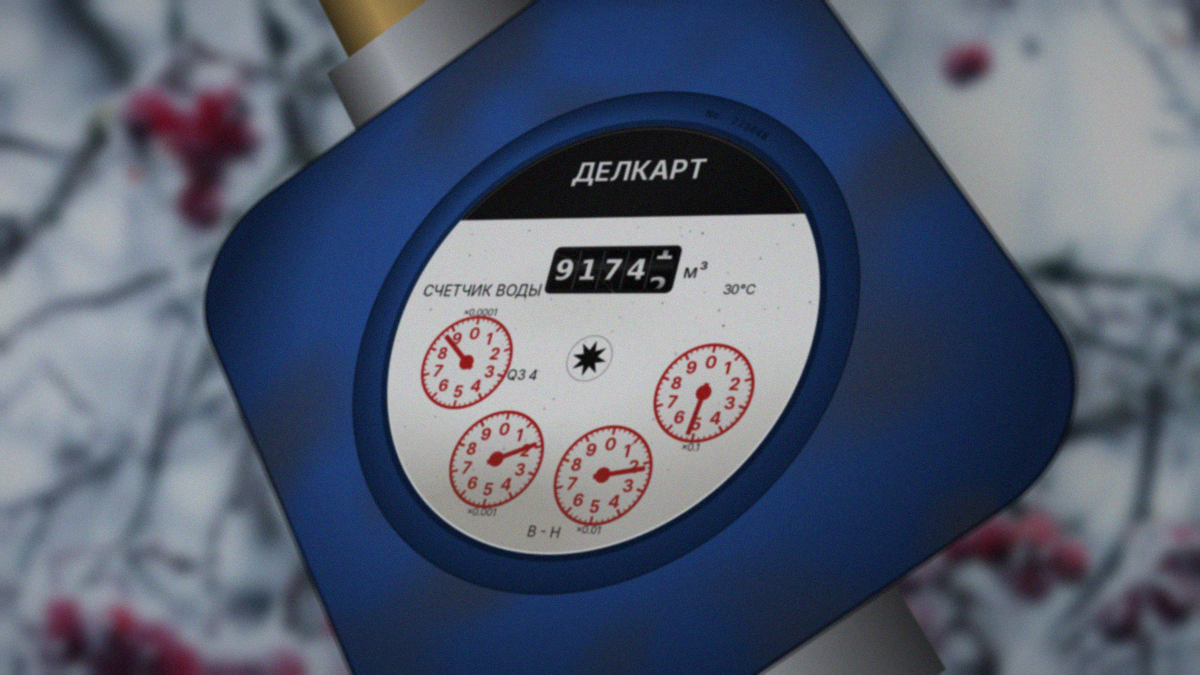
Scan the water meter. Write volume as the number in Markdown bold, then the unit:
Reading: **91741.5218** m³
